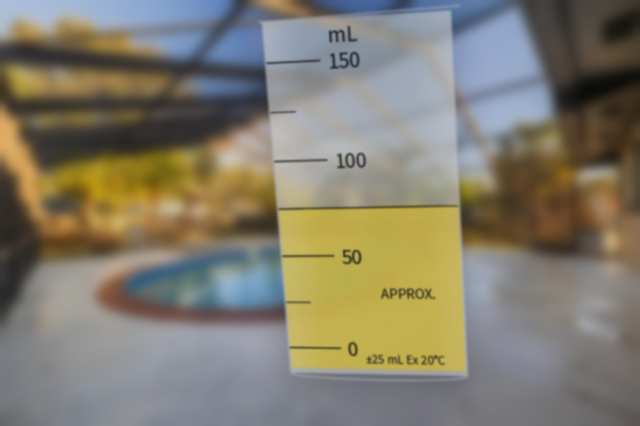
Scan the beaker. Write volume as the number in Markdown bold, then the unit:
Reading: **75** mL
